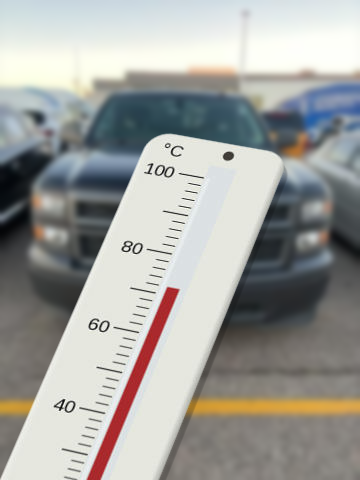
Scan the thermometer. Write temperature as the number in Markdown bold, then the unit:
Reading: **72** °C
